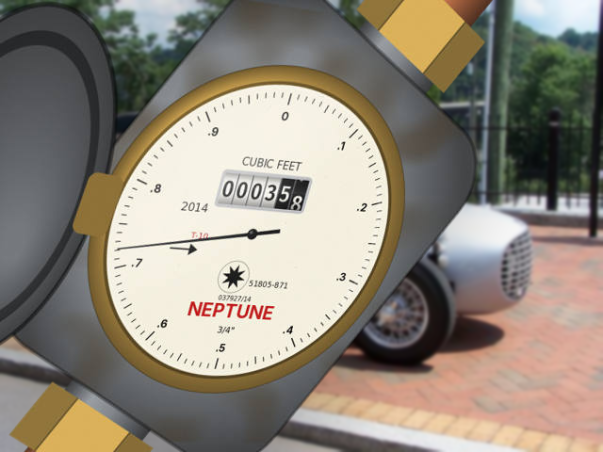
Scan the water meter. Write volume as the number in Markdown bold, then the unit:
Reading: **357.72** ft³
